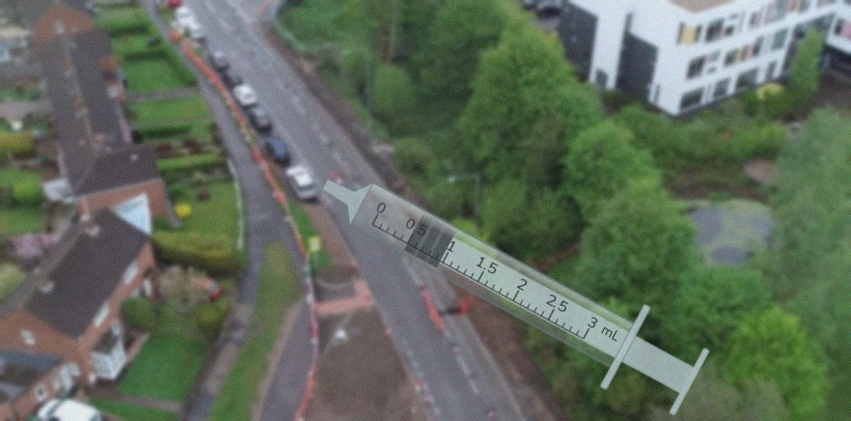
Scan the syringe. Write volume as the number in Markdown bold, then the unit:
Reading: **0.5** mL
